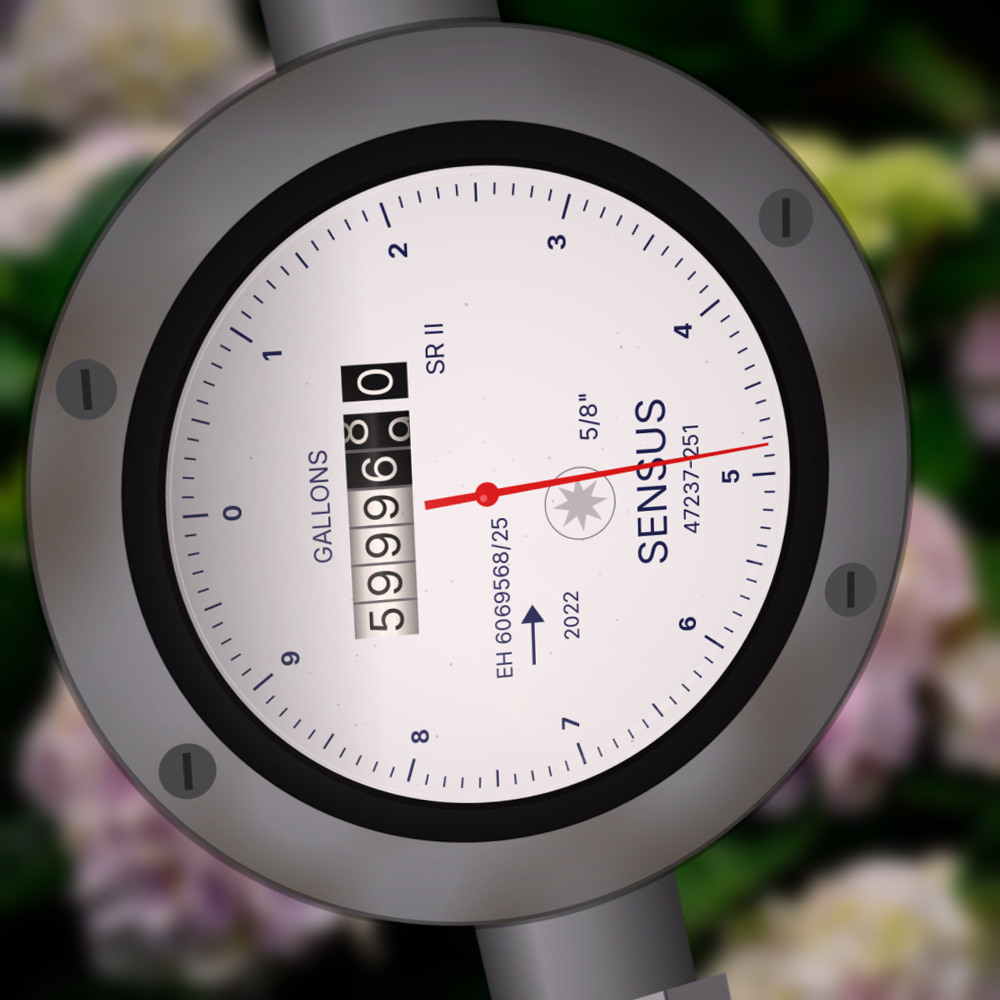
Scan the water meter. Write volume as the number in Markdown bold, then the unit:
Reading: **5999684.8** gal
